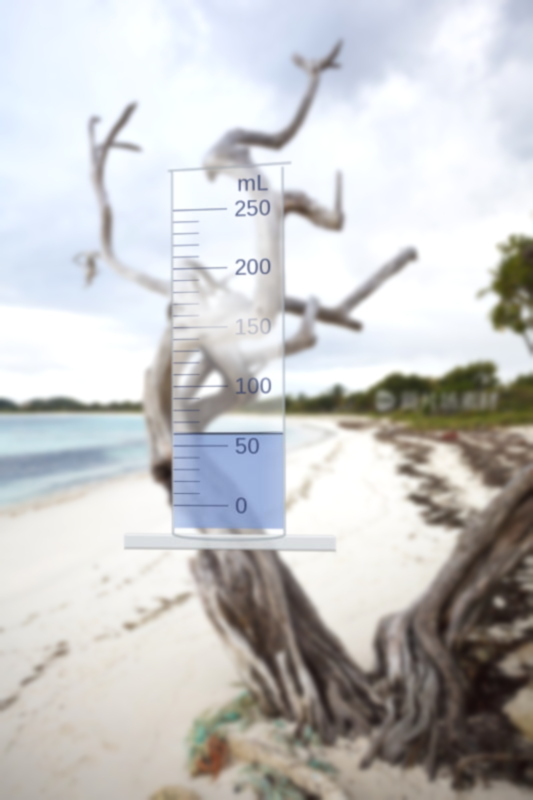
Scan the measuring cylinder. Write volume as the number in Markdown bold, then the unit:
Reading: **60** mL
